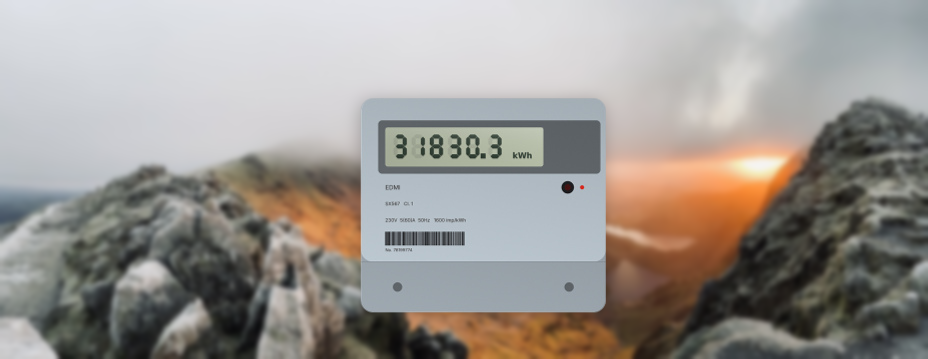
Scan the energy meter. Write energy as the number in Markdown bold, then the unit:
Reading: **31830.3** kWh
